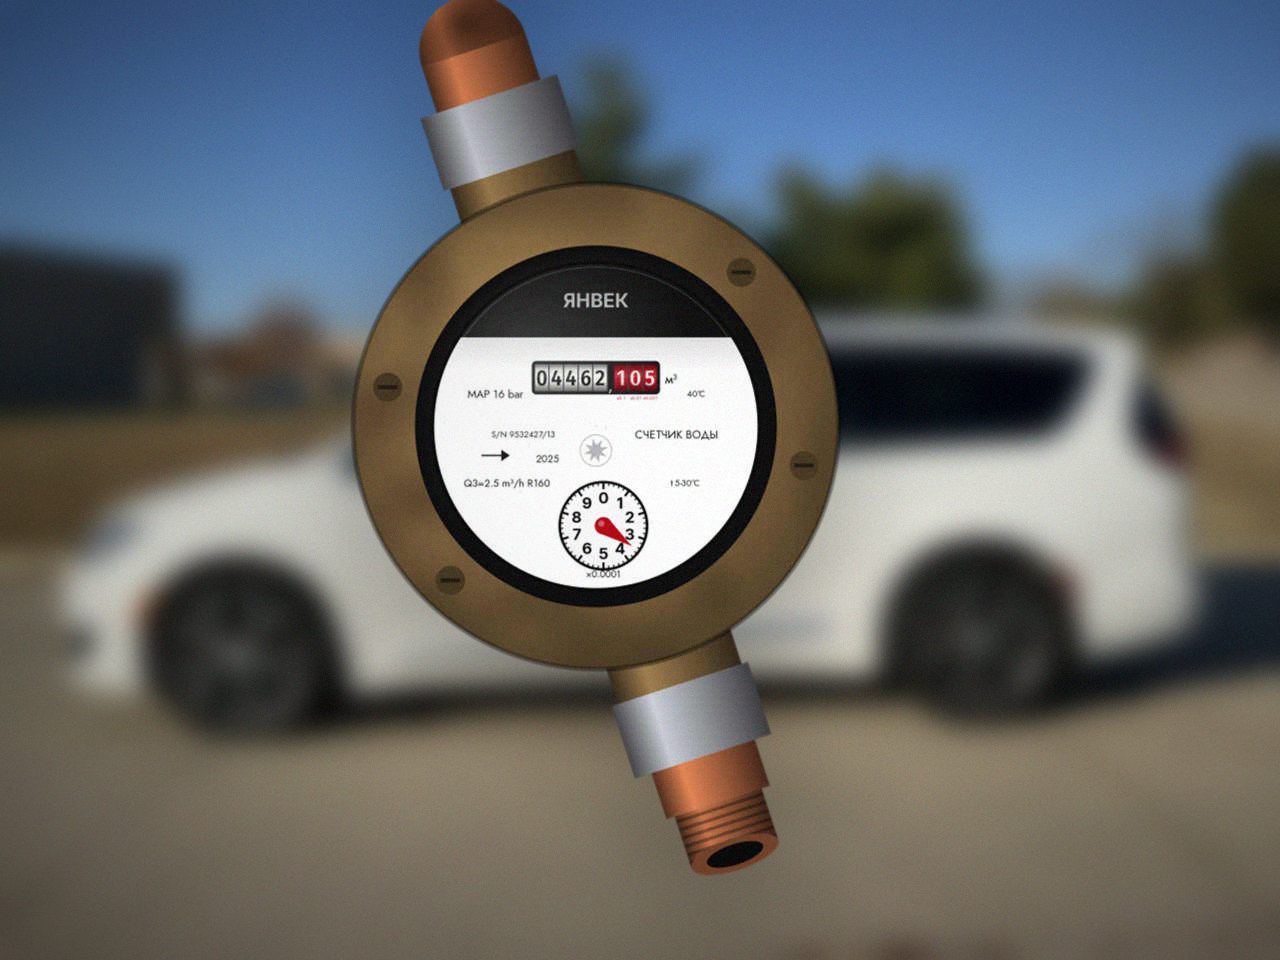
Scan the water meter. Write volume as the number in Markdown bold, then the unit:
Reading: **4462.1053** m³
